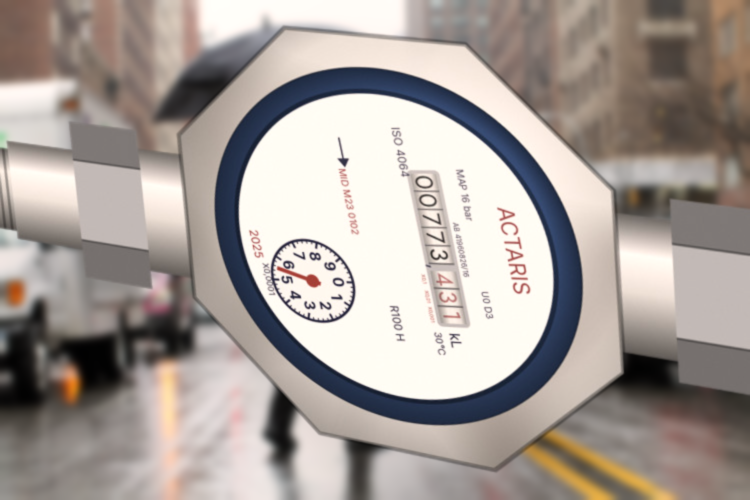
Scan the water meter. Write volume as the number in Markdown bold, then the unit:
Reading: **773.4315** kL
